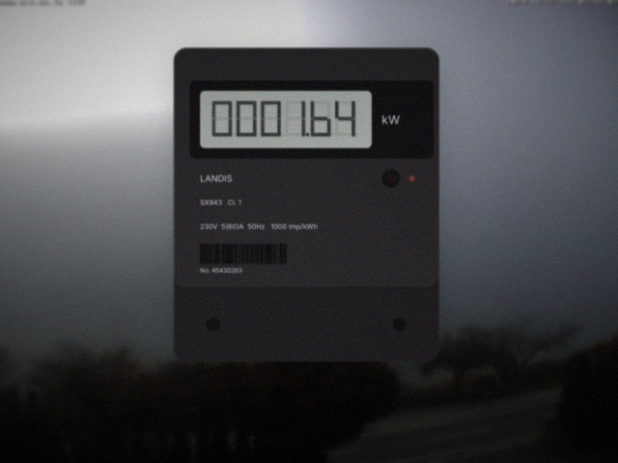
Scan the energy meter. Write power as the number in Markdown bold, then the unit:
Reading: **1.64** kW
